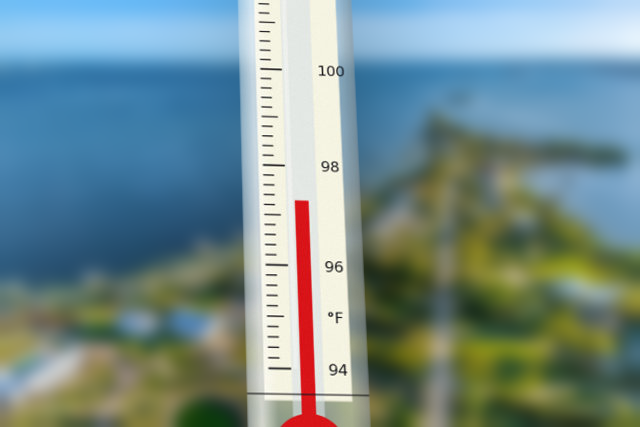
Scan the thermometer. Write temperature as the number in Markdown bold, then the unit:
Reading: **97.3** °F
